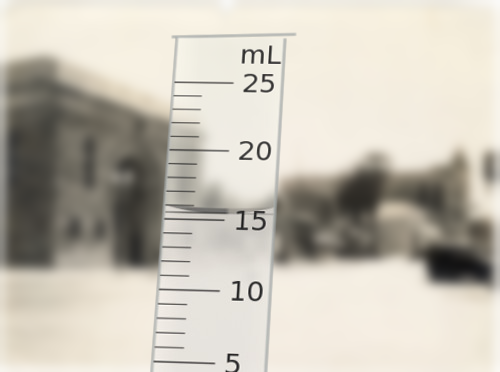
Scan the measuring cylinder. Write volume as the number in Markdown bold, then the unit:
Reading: **15.5** mL
